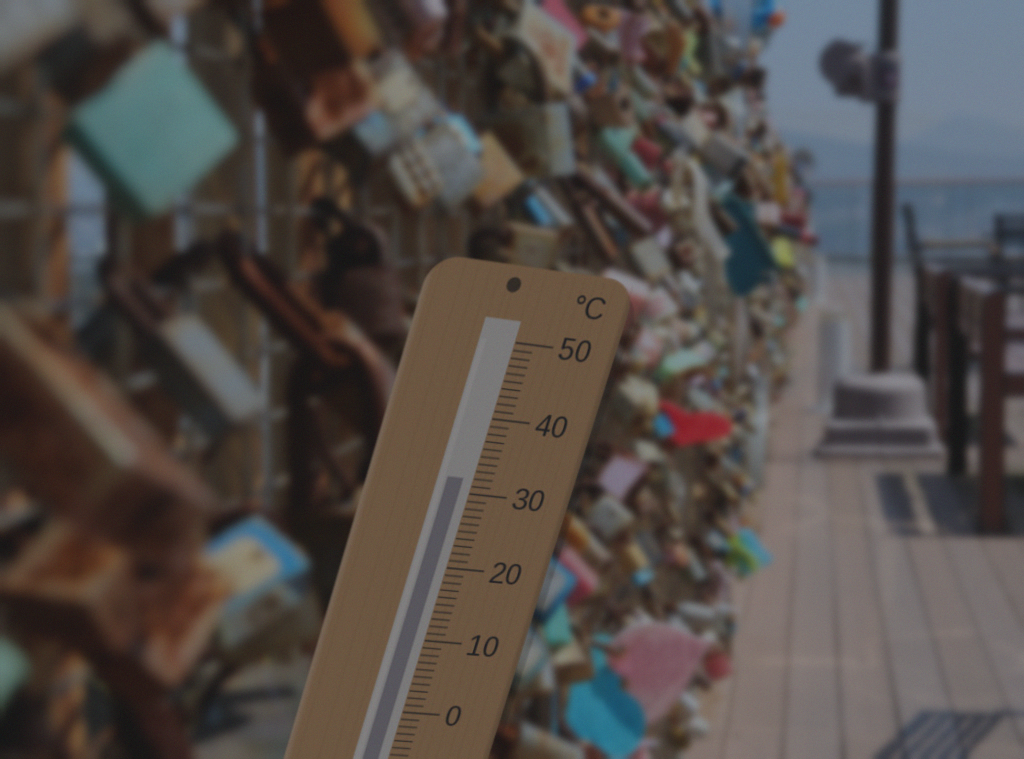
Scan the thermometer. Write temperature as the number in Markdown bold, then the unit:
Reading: **32** °C
